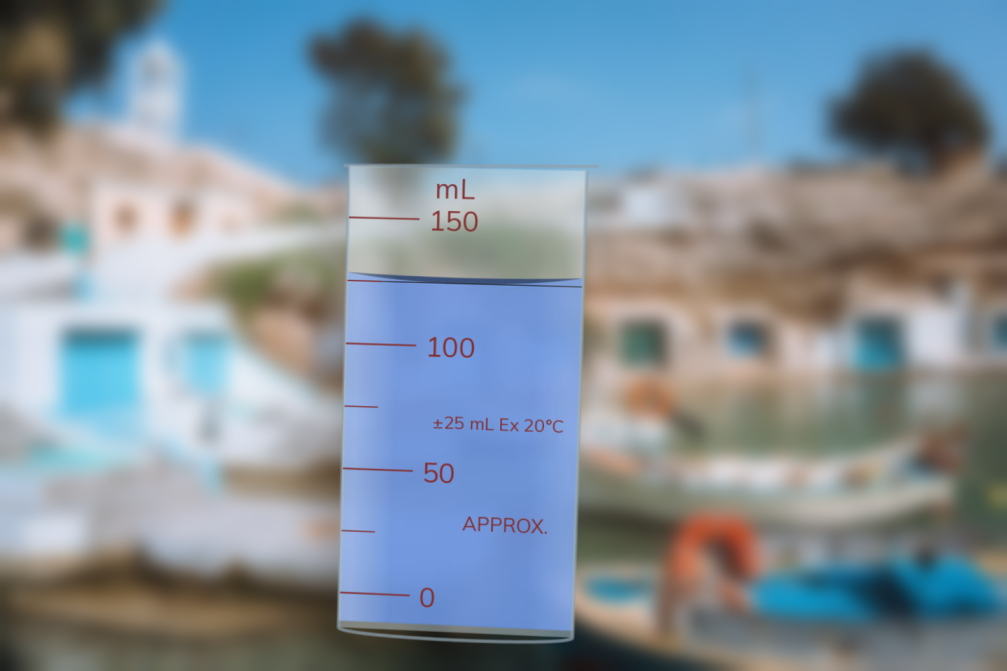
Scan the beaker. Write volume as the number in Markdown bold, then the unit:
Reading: **125** mL
